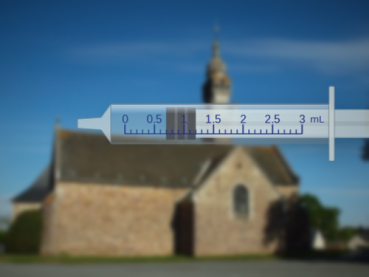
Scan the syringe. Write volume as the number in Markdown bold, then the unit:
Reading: **0.7** mL
